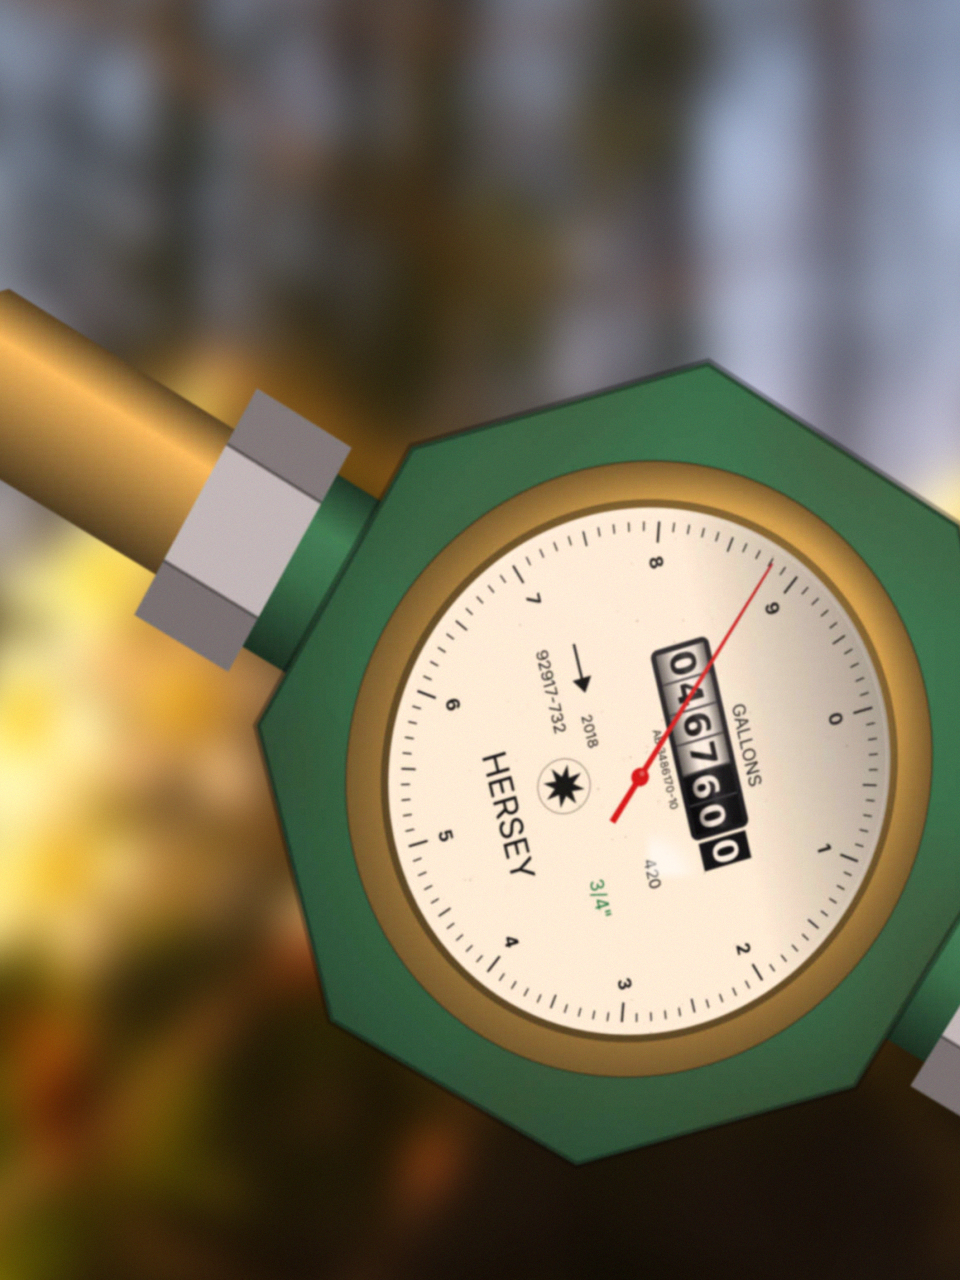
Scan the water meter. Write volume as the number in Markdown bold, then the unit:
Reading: **467598.8** gal
